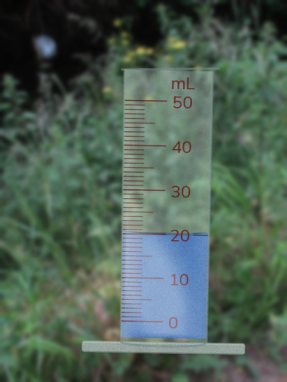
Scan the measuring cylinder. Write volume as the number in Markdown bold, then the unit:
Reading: **20** mL
